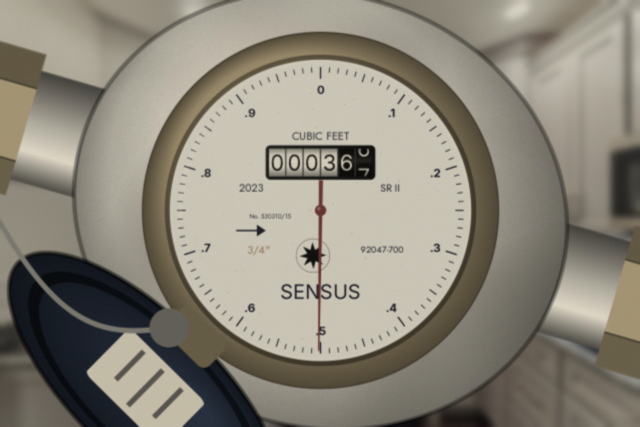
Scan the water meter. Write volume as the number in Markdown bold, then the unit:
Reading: **366.50** ft³
